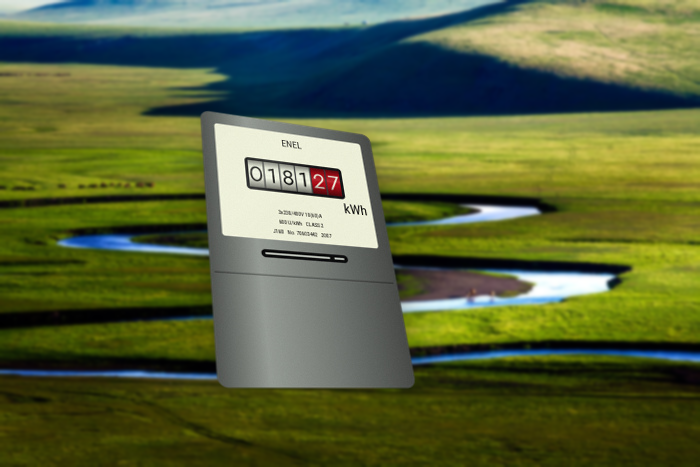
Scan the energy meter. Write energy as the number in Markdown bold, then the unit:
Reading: **181.27** kWh
